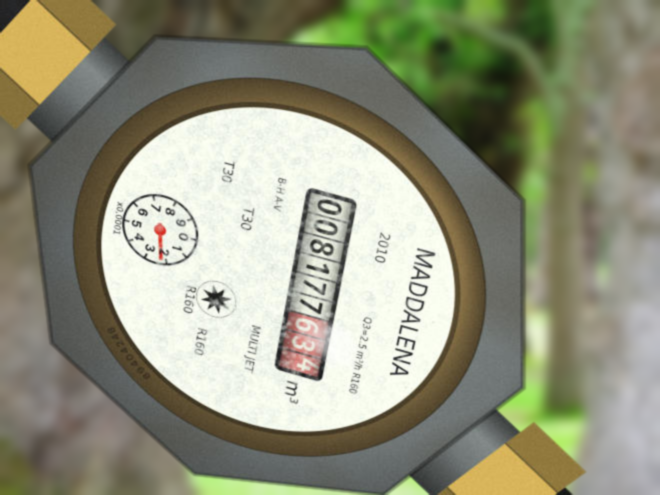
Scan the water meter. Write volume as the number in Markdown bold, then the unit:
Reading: **8177.6342** m³
